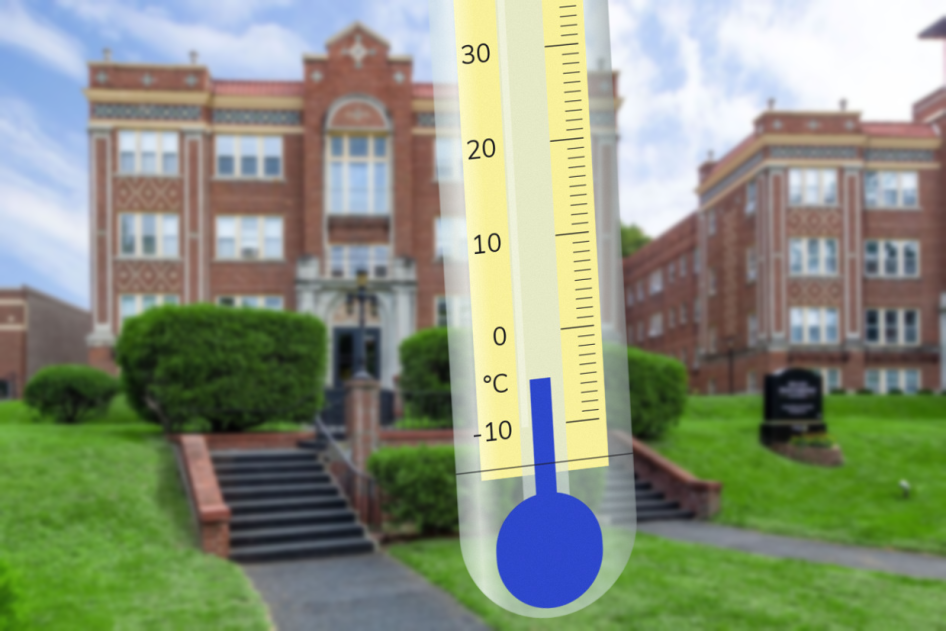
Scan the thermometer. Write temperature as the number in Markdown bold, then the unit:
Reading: **-5** °C
